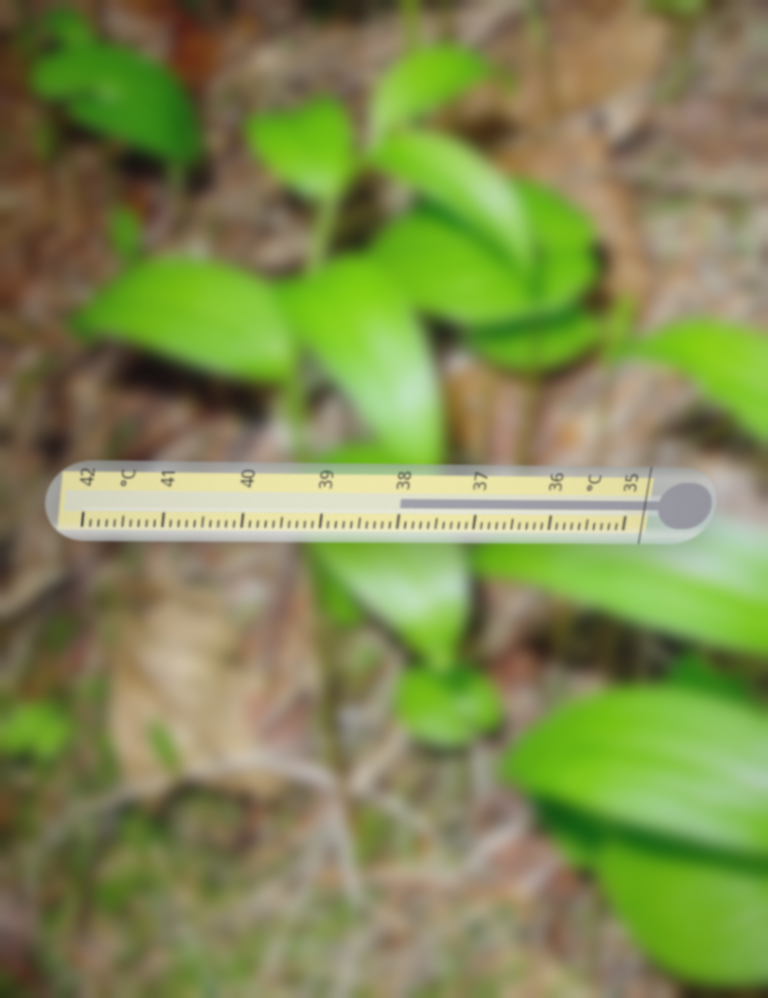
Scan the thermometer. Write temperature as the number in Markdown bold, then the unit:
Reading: **38** °C
